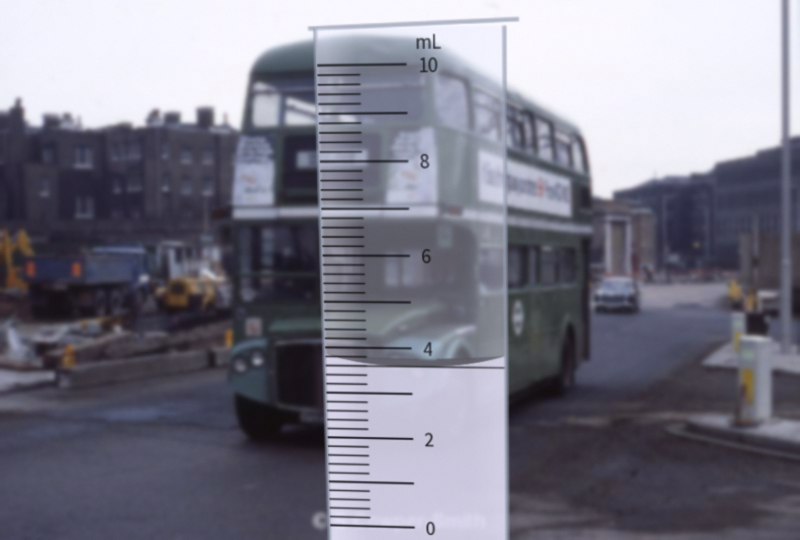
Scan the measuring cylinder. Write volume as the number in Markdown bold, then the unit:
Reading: **3.6** mL
